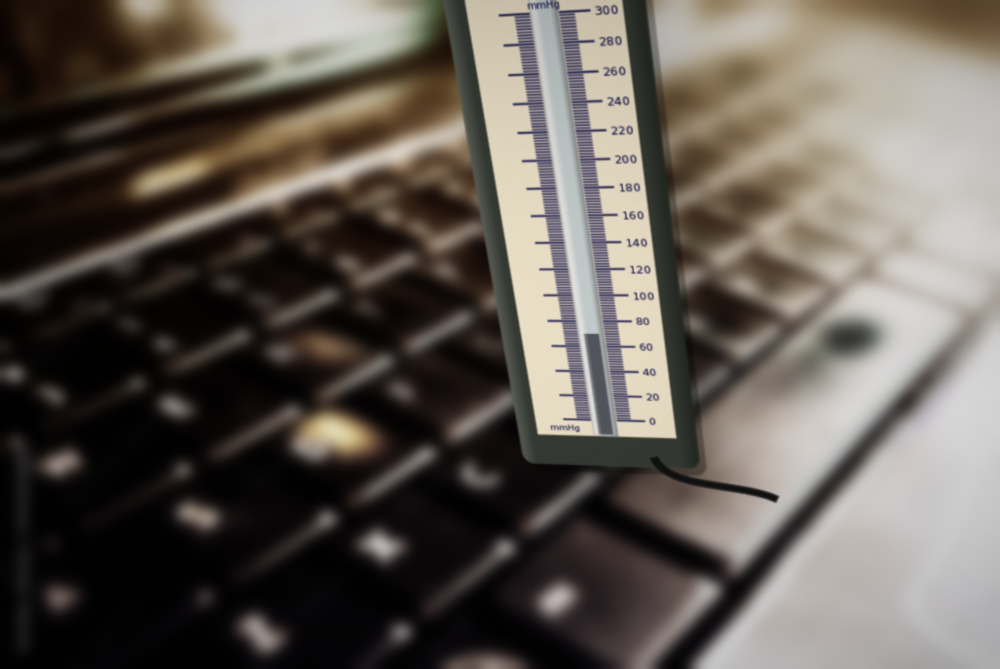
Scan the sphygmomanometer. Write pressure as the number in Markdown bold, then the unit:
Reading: **70** mmHg
